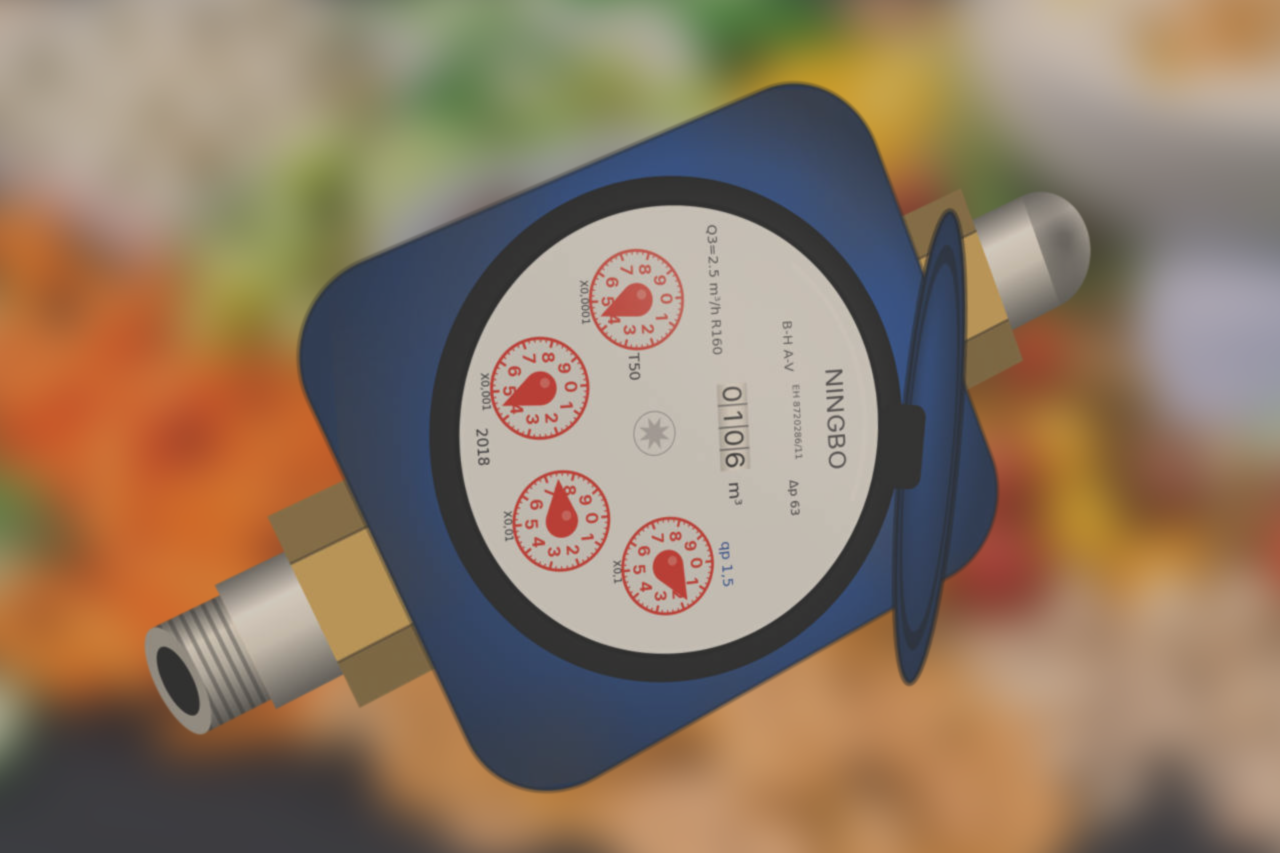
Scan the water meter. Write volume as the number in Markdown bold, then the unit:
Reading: **106.1744** m³
